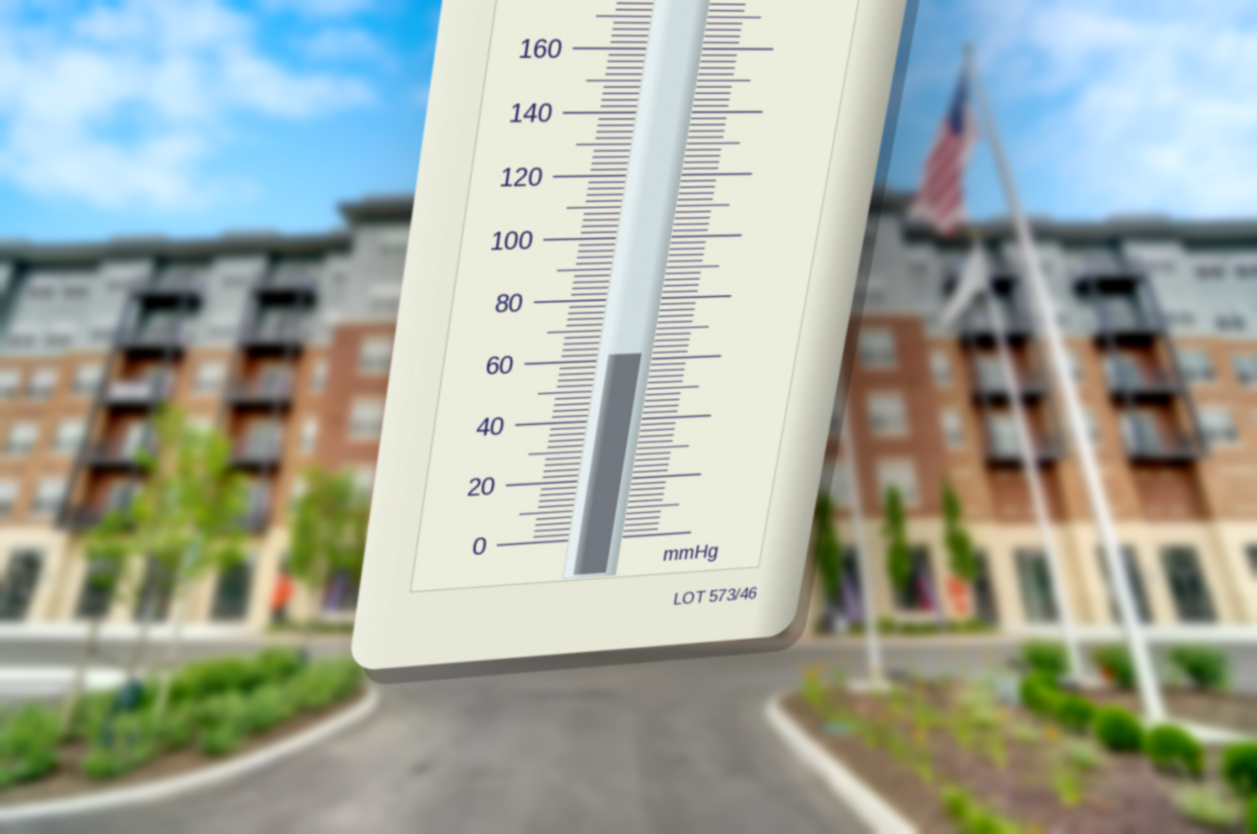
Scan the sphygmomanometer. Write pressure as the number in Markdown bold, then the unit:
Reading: **62** mmHg
